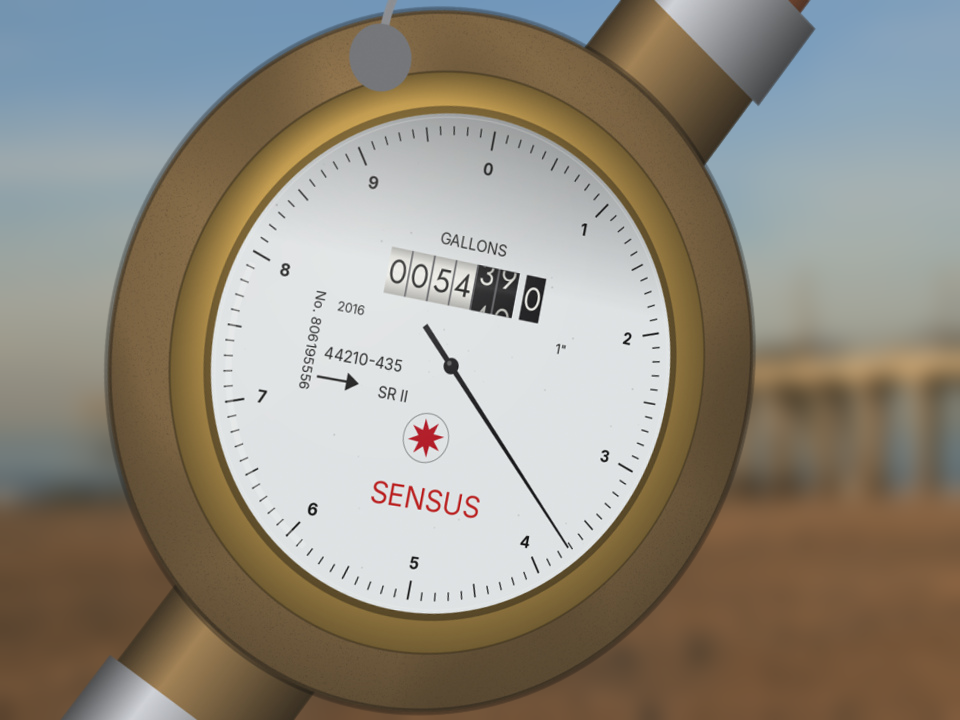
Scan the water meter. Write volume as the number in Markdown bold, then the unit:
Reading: **54393.7** gal
